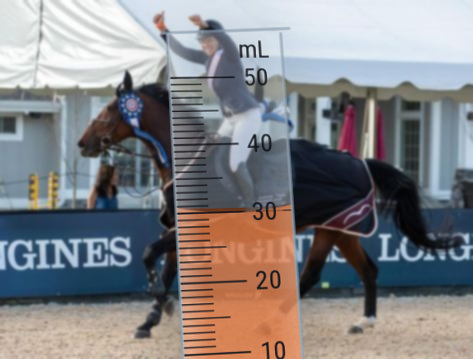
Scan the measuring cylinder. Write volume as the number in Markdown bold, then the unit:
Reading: **30** mL
